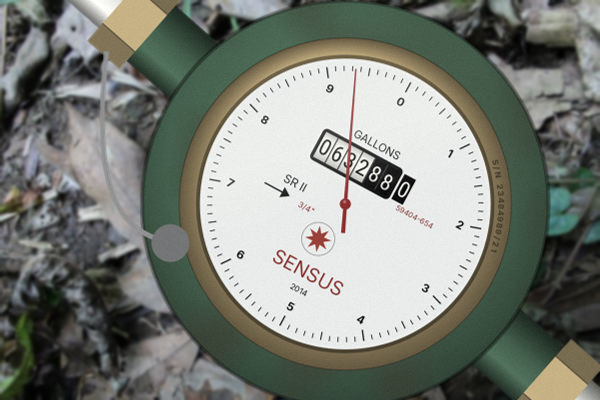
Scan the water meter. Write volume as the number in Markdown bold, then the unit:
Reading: **632879.3** gal
